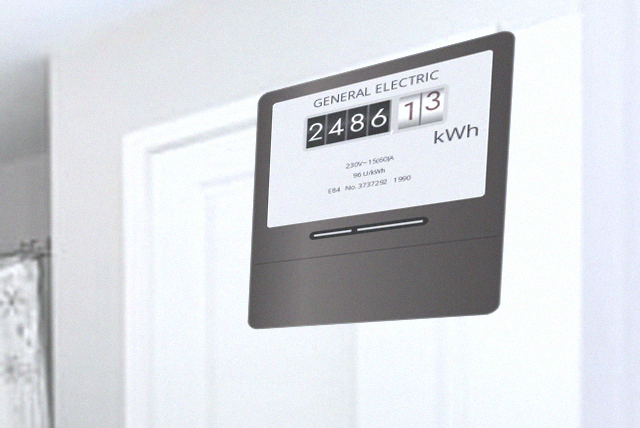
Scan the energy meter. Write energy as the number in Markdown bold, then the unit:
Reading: **2486.13** kWh
